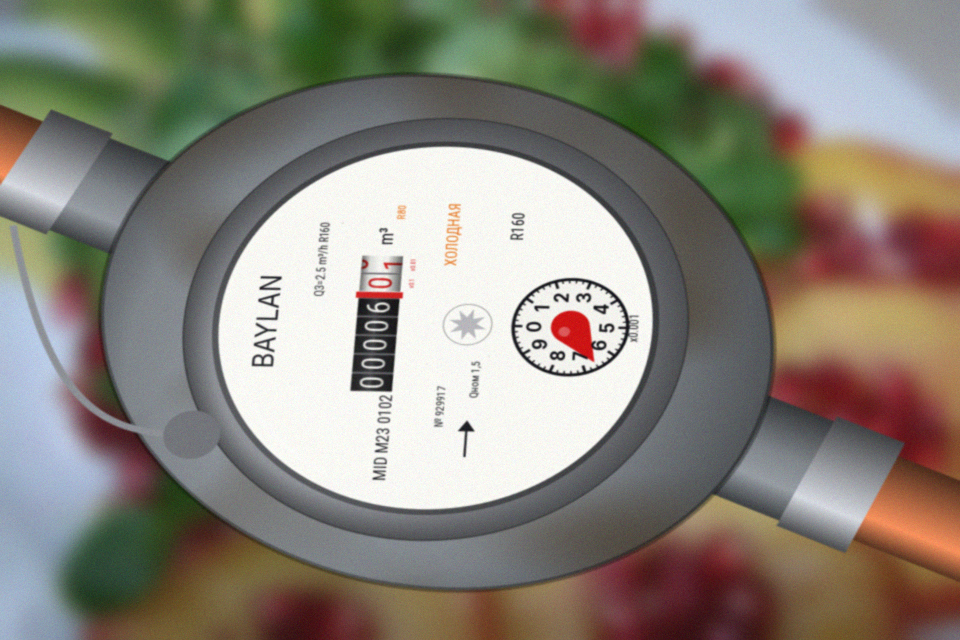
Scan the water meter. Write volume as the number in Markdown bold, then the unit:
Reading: **6.006** m³
